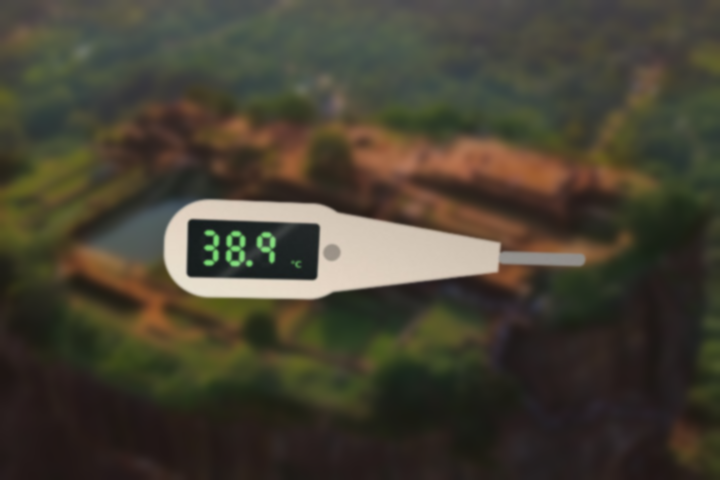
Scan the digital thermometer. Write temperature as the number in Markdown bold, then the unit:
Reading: **38.9** °C
